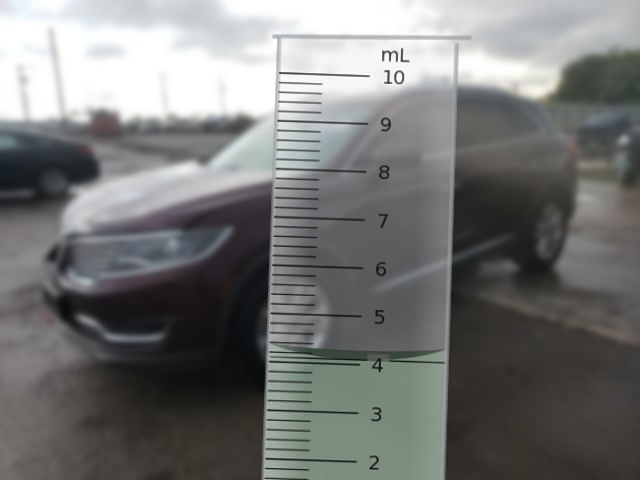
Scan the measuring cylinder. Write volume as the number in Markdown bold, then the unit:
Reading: **4.1** mL
